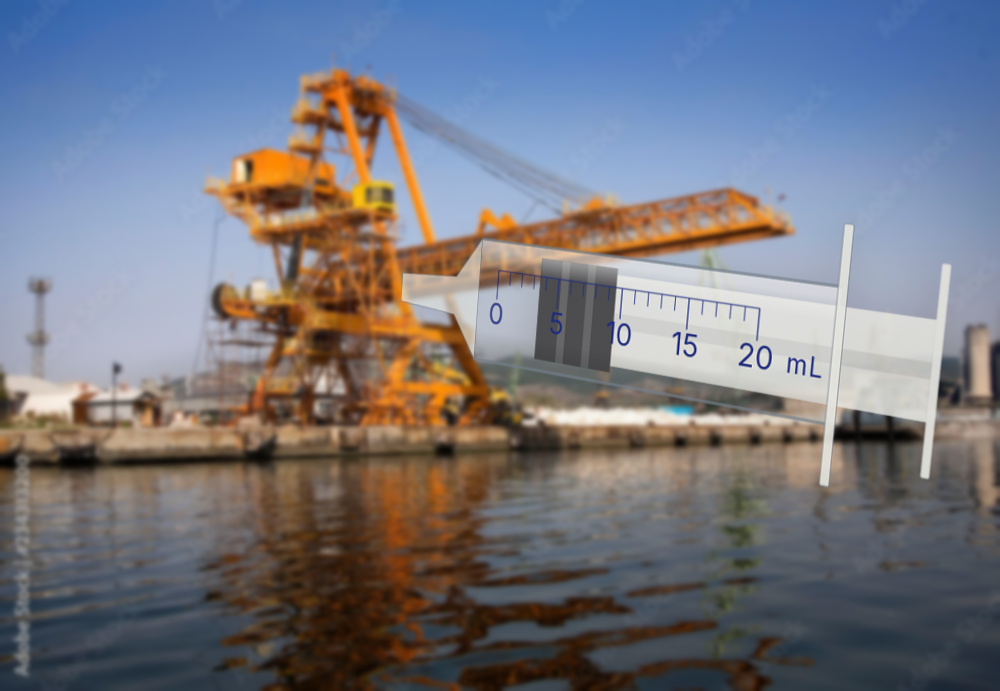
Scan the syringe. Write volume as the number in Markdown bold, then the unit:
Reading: **3.5** mL
